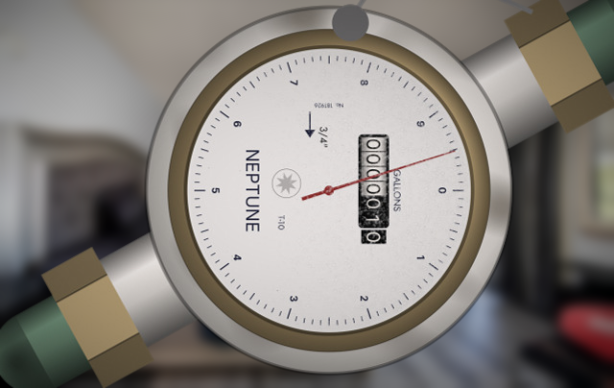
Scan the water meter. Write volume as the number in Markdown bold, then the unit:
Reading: **9.5** gal
